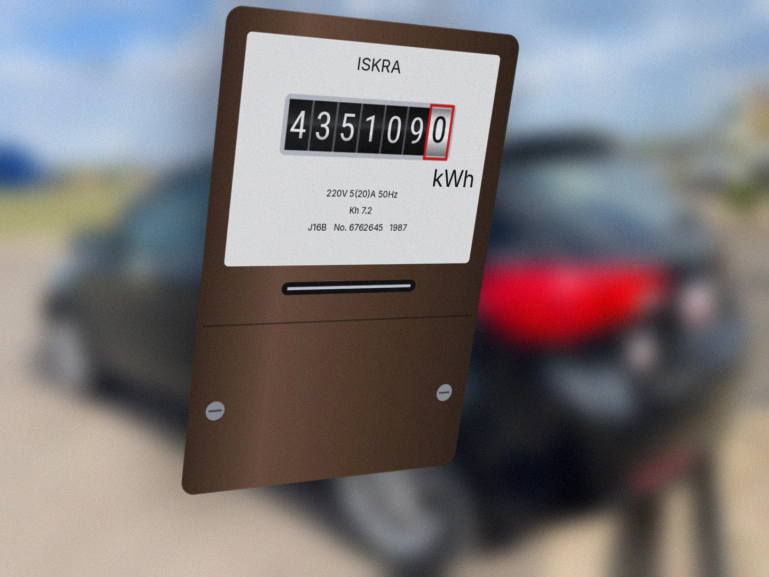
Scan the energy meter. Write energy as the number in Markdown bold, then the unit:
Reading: **435109.0** kWh
